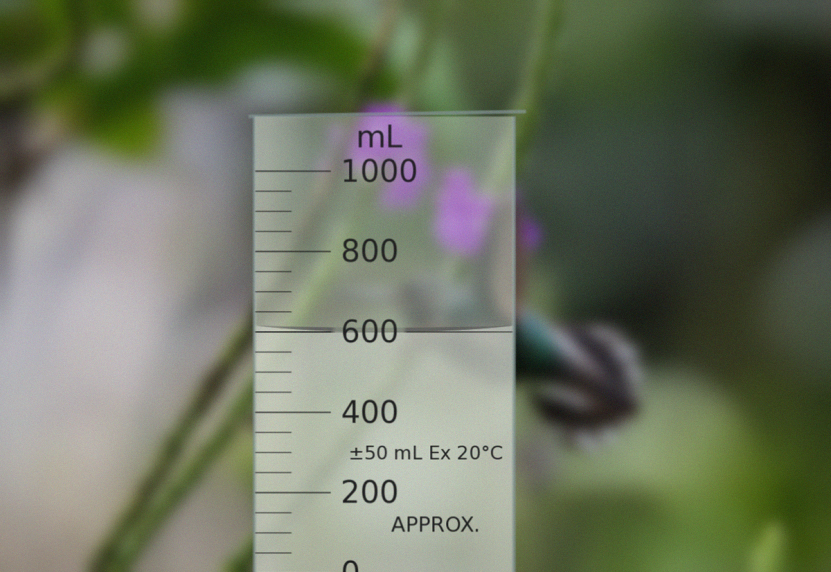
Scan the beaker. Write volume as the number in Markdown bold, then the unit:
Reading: **600** mL
